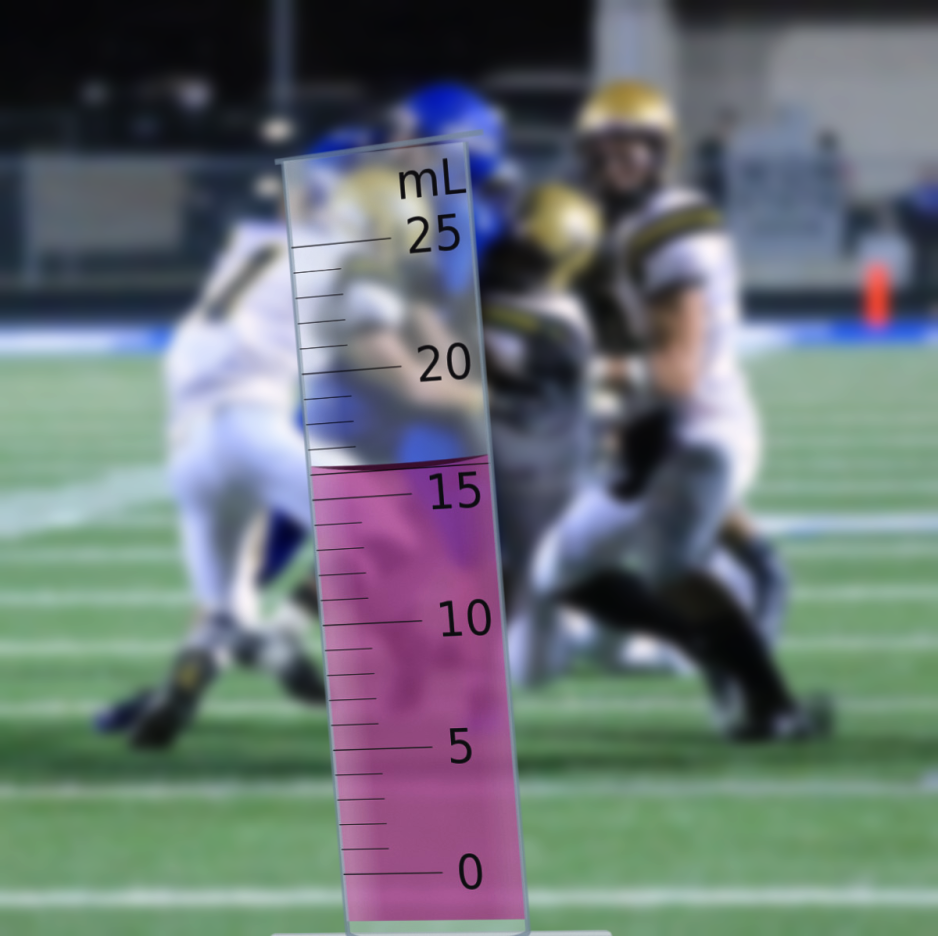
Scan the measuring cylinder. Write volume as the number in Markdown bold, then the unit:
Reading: **16** mL
